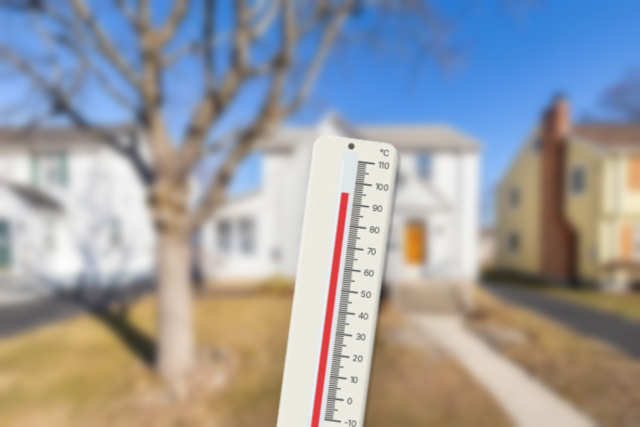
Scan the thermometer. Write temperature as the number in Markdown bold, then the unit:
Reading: **95** °C
